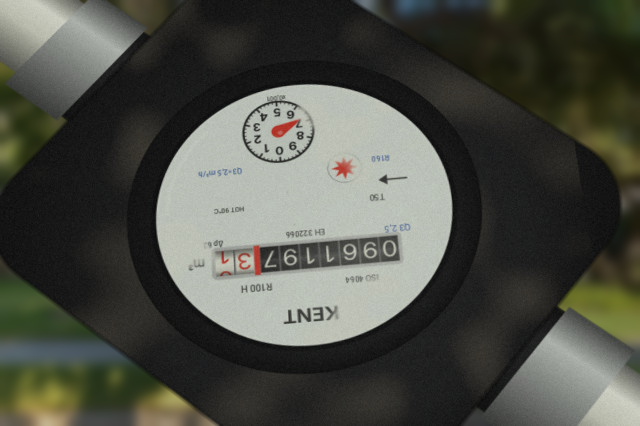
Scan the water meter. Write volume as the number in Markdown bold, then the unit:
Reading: **961197.306** m³
